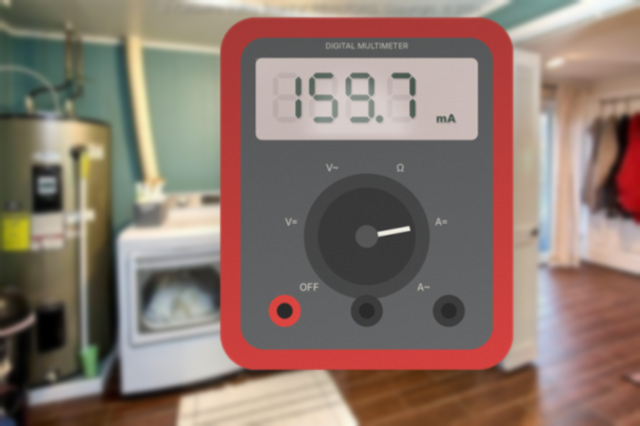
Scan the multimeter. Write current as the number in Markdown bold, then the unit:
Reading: **159.7** mA
